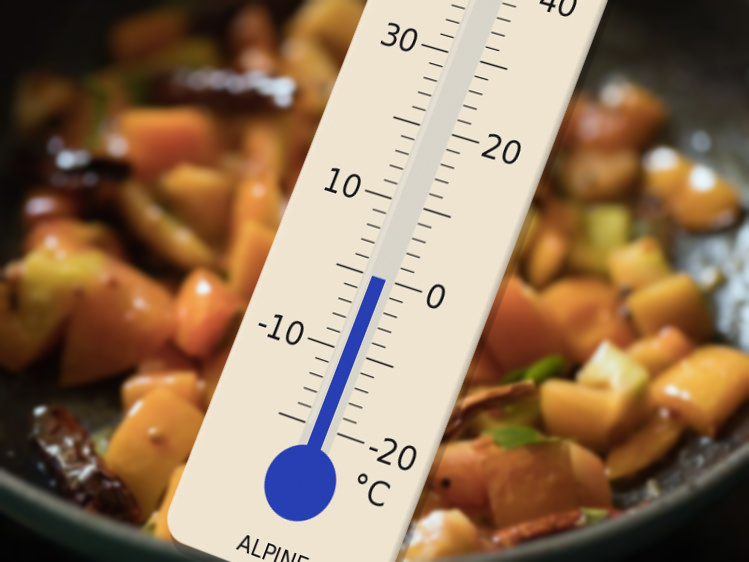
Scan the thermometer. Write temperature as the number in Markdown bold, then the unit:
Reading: **0** °C
